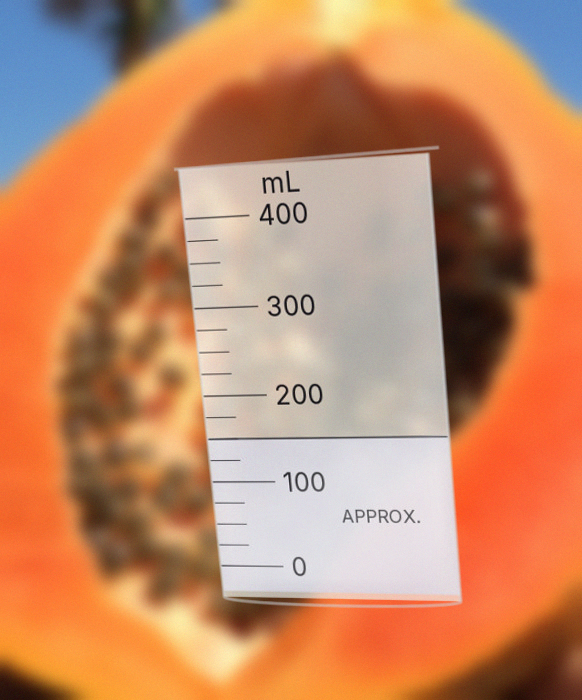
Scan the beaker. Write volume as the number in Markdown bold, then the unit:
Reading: **150** mL
